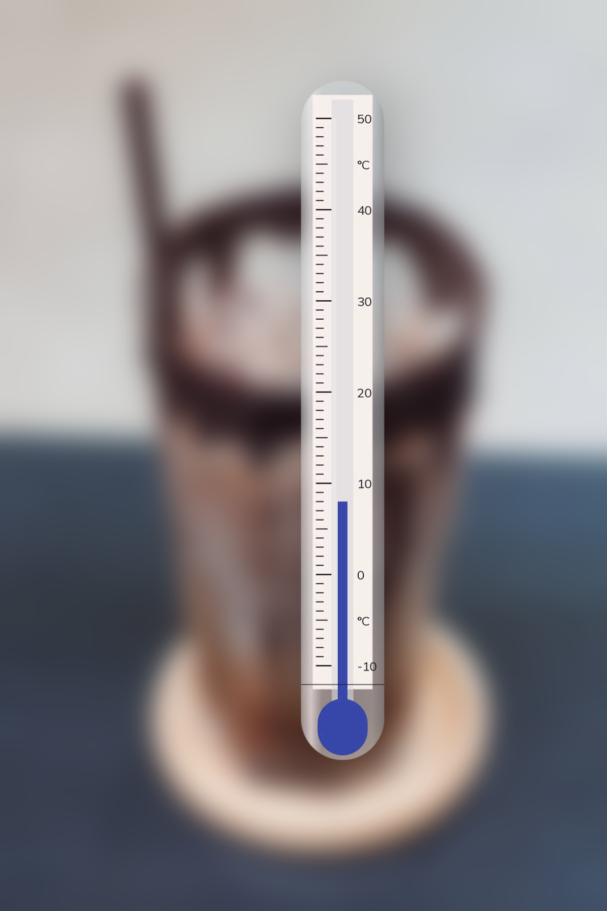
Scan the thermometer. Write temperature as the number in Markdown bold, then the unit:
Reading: **8** °C
